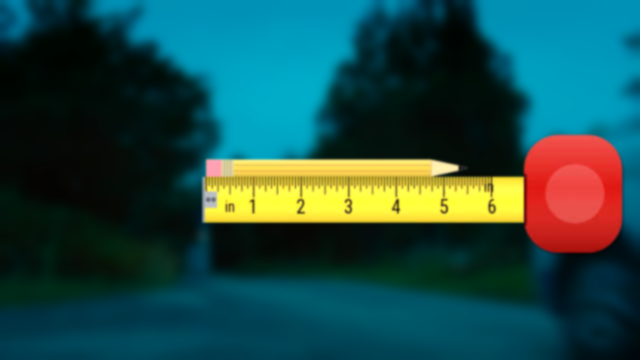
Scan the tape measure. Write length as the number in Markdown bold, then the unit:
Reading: **5.5** in
